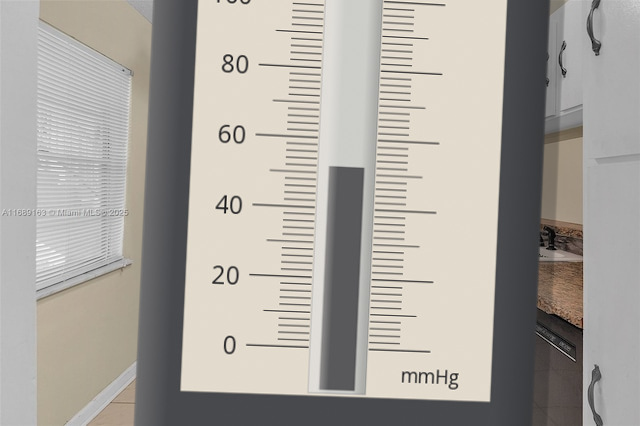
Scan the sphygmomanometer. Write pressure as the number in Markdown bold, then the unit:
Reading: **52** mmHg
